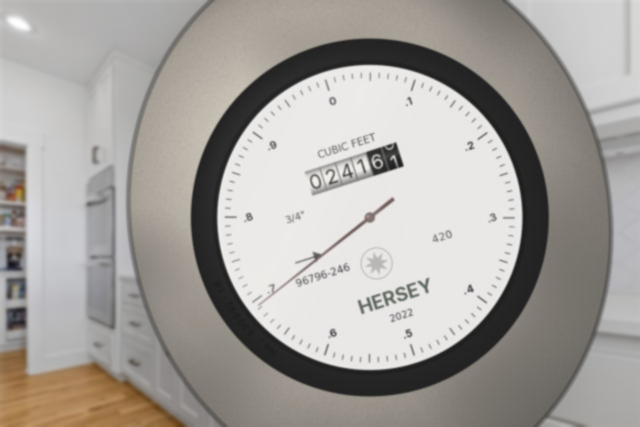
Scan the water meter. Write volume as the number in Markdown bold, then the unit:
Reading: **24160.69** ft³
